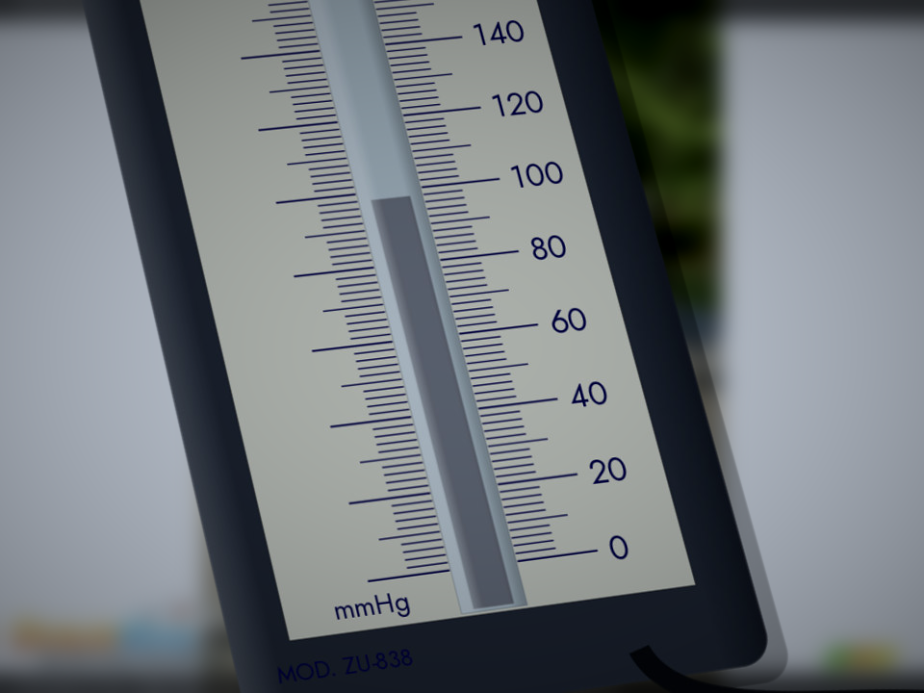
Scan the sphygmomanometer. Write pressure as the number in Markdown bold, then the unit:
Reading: **98** mmHg
